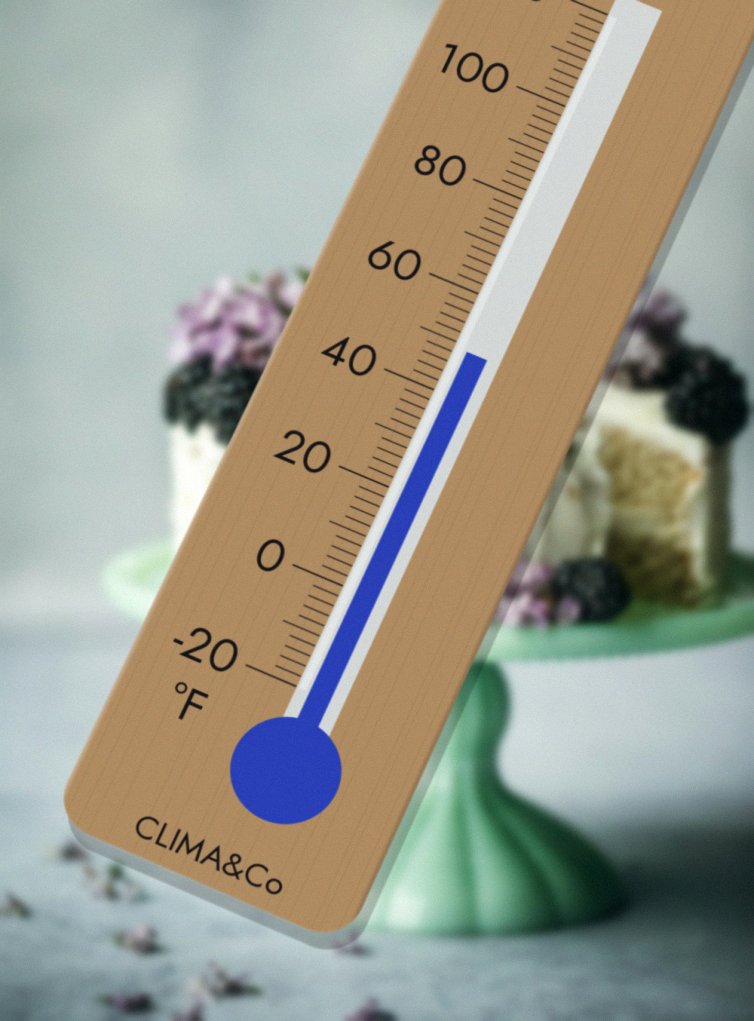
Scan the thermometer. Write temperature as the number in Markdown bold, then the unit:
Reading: **49** °F
